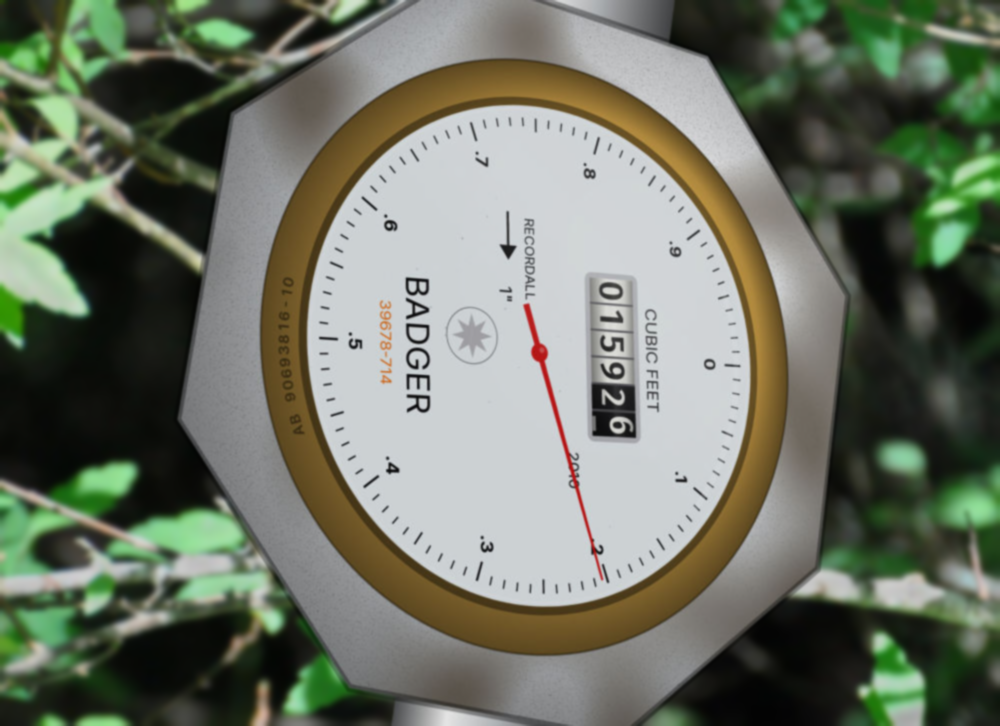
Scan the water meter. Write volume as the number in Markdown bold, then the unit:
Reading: **15926.20** ft³
